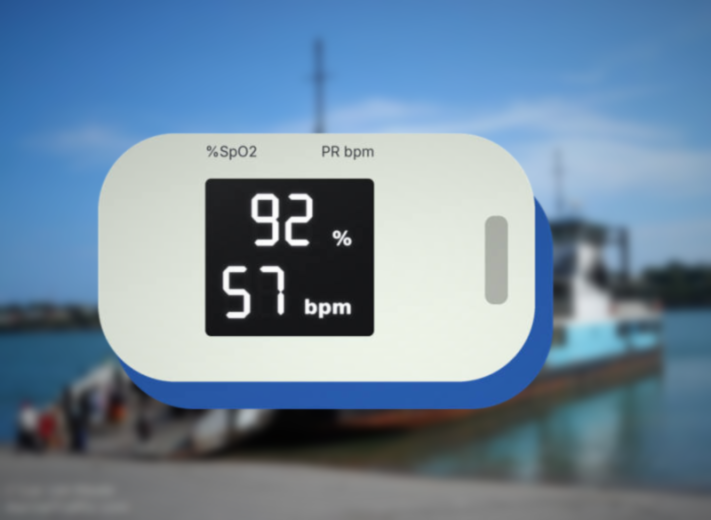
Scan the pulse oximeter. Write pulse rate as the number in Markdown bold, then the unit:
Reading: **57** bpm
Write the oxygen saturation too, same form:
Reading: **92** %
